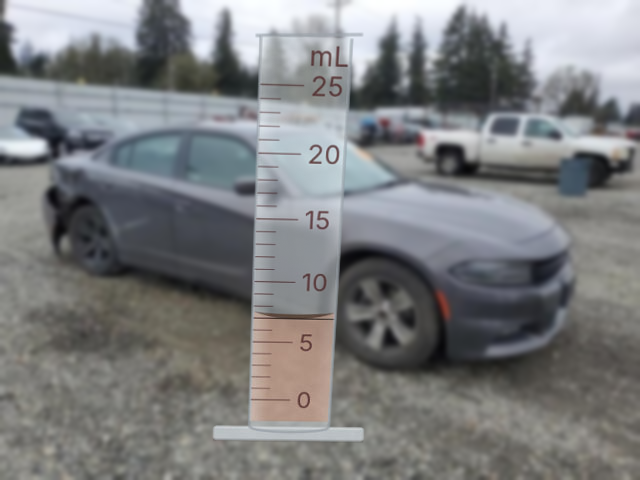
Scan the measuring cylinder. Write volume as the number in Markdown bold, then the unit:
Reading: **7** mL
